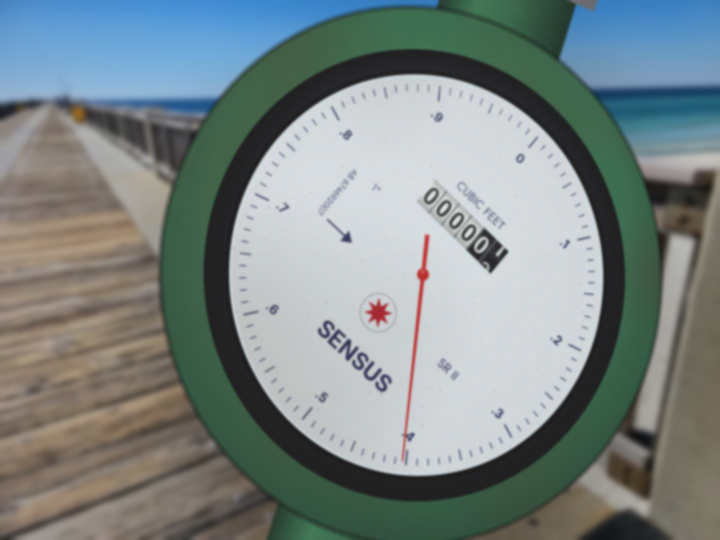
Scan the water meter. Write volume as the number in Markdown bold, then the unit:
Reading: **1.40** ft³
